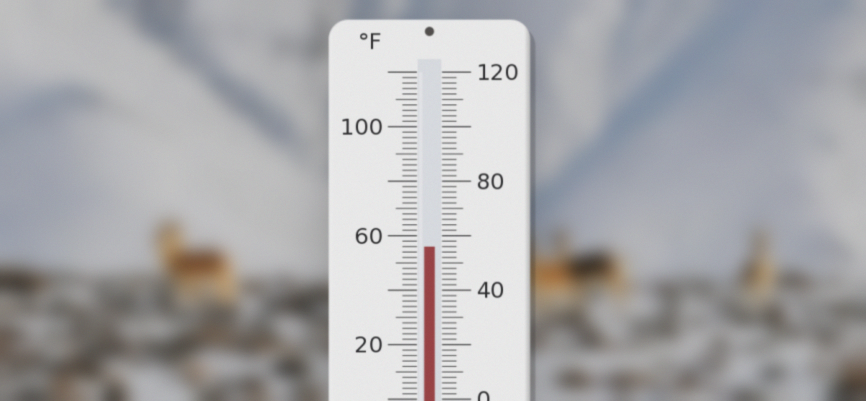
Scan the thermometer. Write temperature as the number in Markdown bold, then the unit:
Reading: **56** °F
